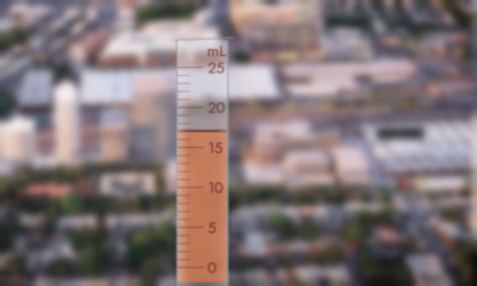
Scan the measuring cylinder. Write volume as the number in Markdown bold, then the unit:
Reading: **17** mL
